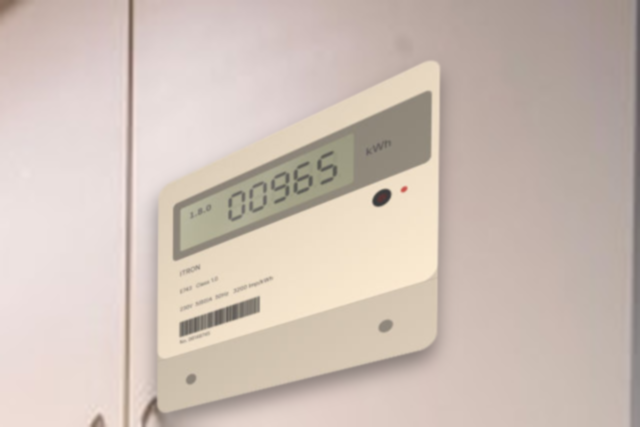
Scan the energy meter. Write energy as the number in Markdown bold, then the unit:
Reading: **965** kWh
